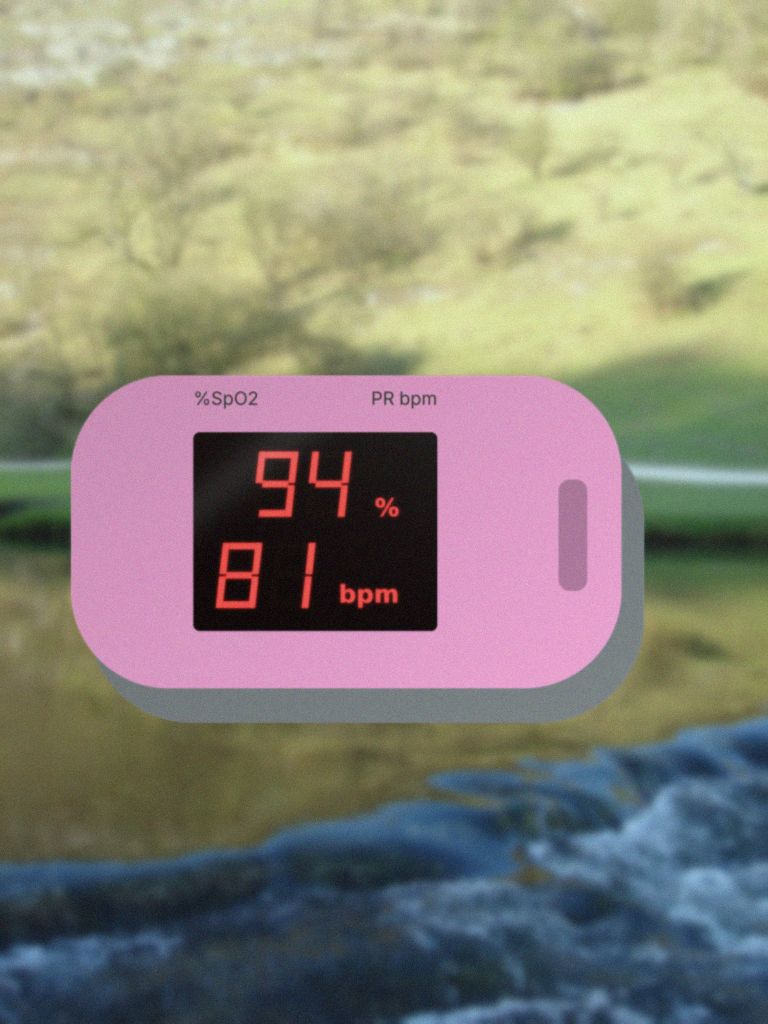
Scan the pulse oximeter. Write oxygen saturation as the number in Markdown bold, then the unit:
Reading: **94** %
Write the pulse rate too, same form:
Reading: **81** bpm
